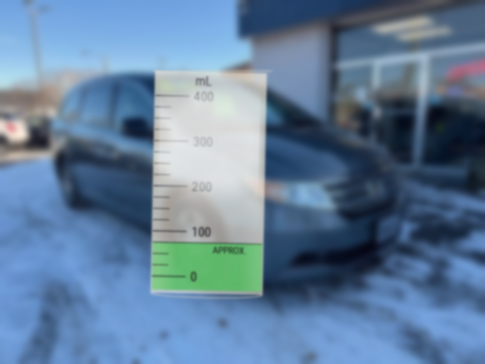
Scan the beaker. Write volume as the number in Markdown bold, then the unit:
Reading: **75** mL
